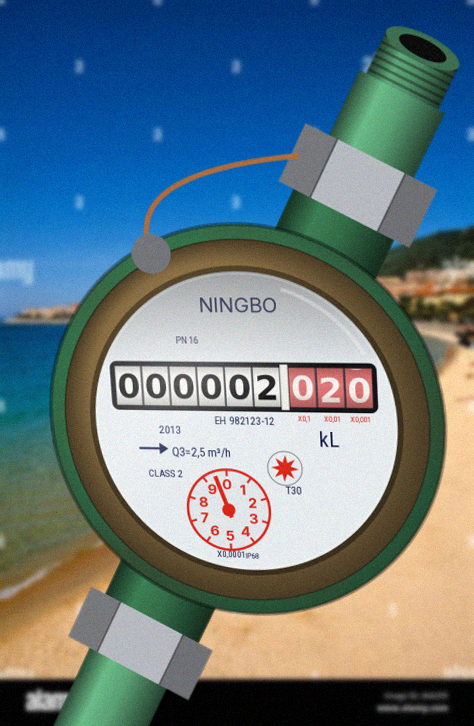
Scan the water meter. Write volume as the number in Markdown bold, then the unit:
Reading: **2.0199** kL
